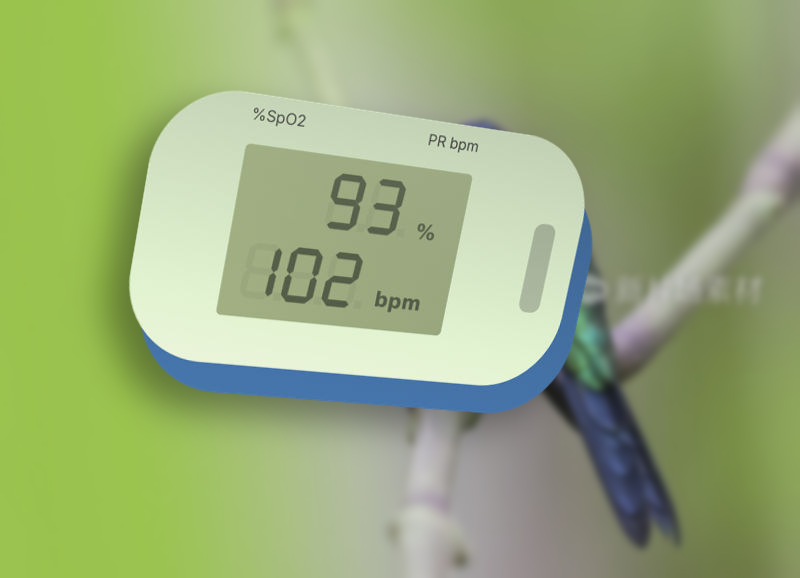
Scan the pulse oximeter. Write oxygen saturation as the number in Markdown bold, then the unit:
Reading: **93** %
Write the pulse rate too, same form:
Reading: **102** bpm
